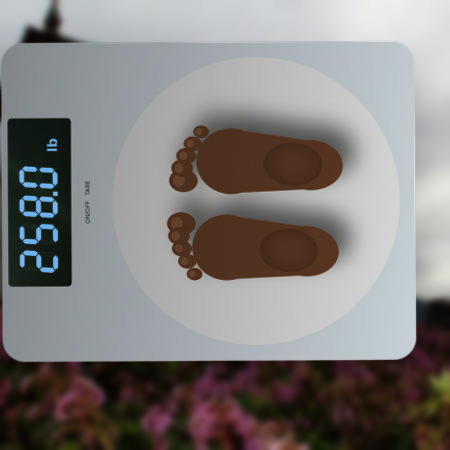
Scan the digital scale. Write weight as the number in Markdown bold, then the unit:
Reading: **258.0** lb
